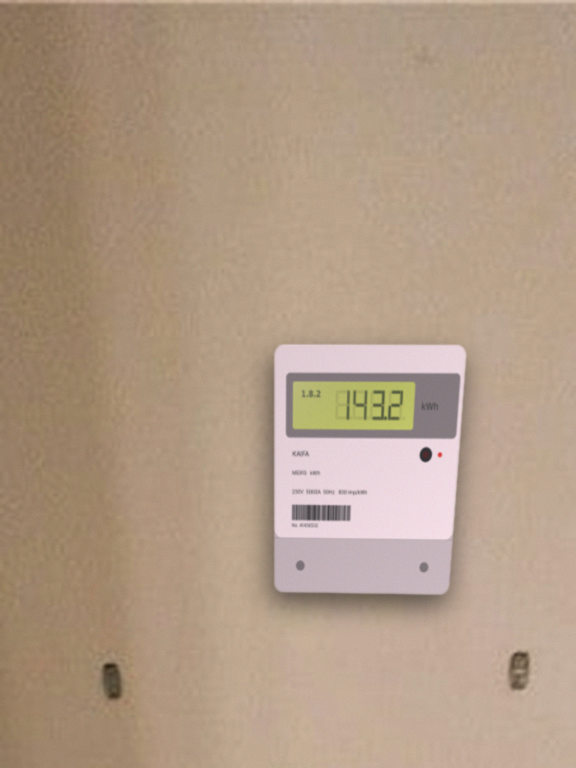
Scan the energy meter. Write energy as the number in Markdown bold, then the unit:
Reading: **143.2** kWh
